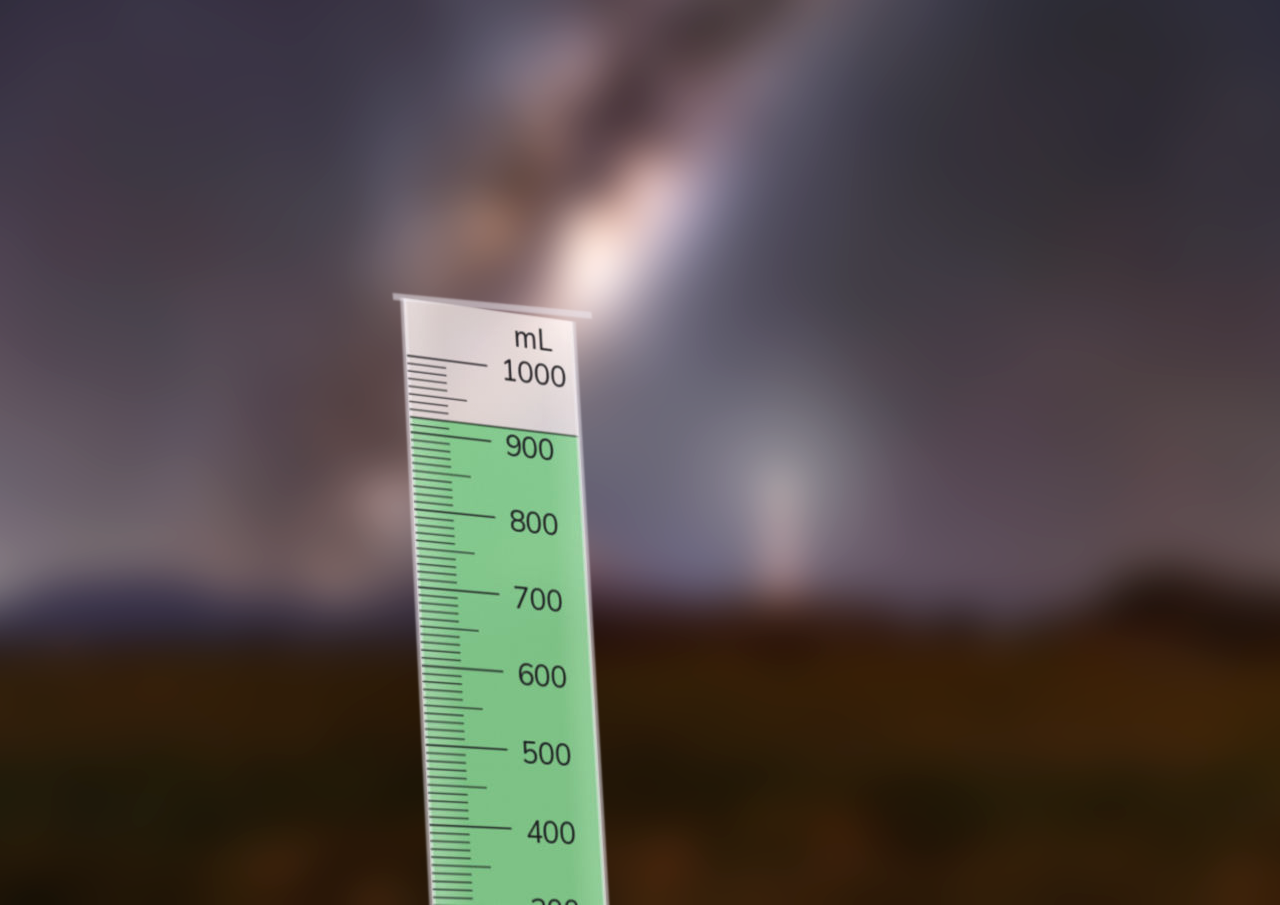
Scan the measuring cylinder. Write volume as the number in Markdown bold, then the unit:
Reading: **920** mL
